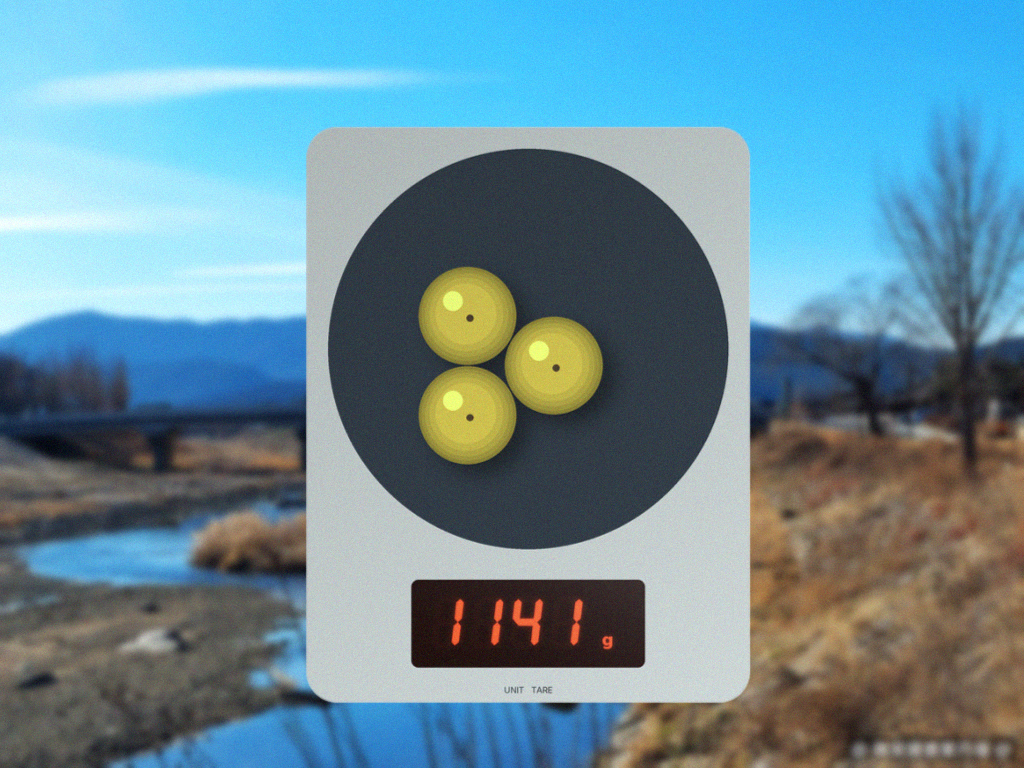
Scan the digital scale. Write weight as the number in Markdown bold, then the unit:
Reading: **1141** g
